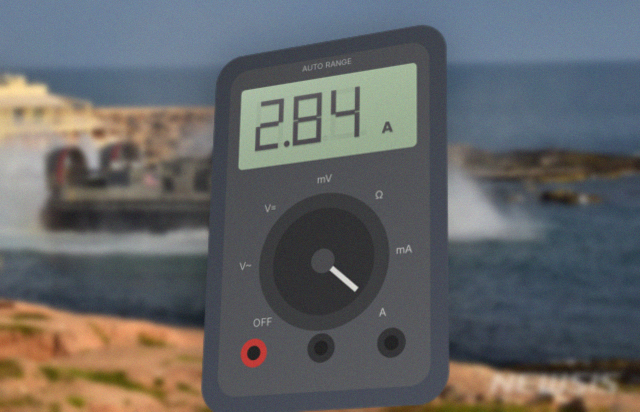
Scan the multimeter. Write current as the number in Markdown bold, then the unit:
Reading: **2.84** A
